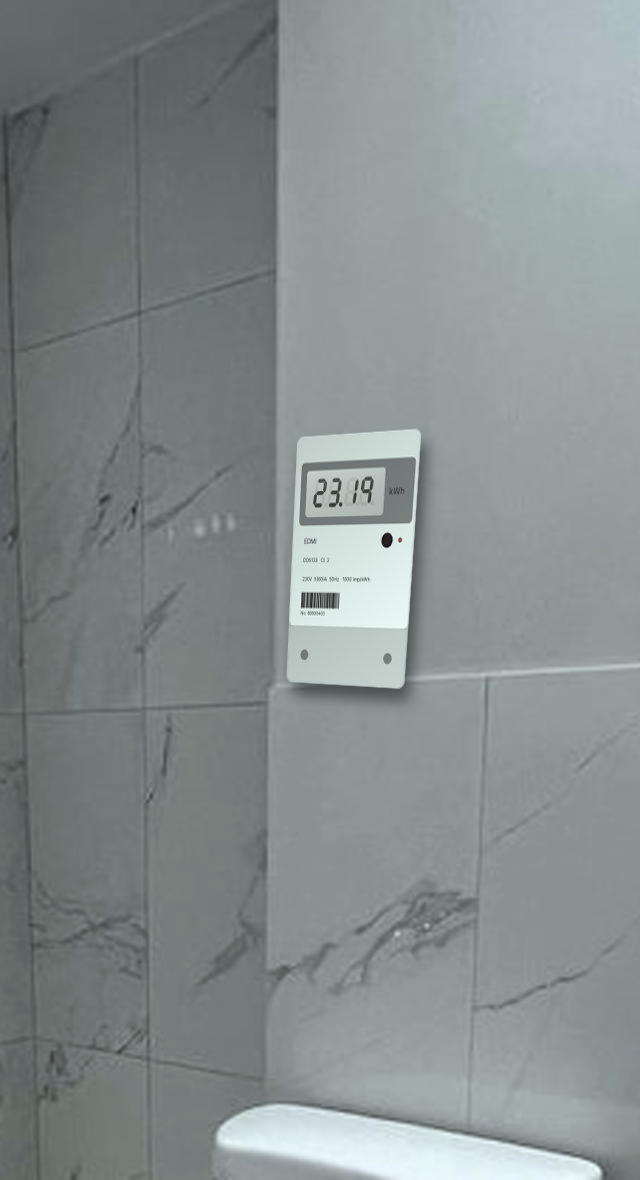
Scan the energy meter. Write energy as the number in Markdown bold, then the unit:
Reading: **23.19** kWh
